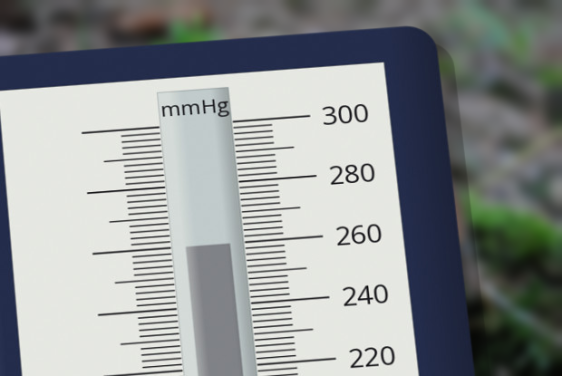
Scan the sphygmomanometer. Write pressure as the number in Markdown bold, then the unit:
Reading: **260** mmHg
